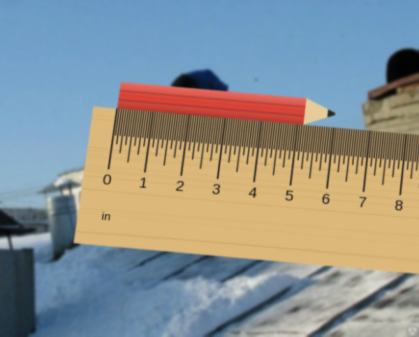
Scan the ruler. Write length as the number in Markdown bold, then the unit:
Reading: **6** in
